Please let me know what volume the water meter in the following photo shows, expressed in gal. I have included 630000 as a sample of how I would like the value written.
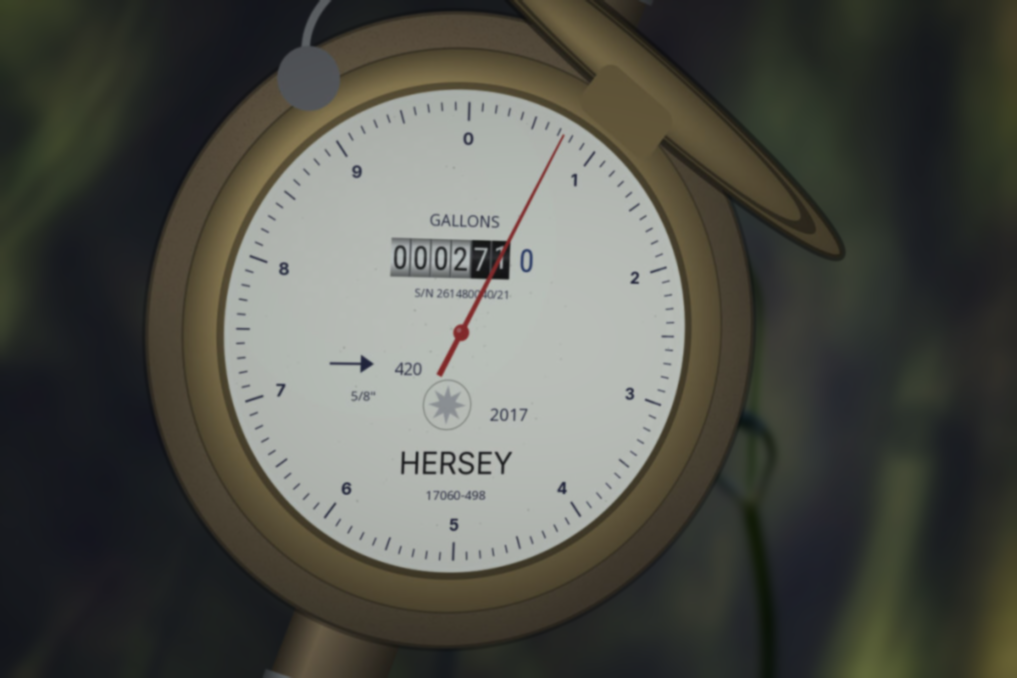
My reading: 2710.7
